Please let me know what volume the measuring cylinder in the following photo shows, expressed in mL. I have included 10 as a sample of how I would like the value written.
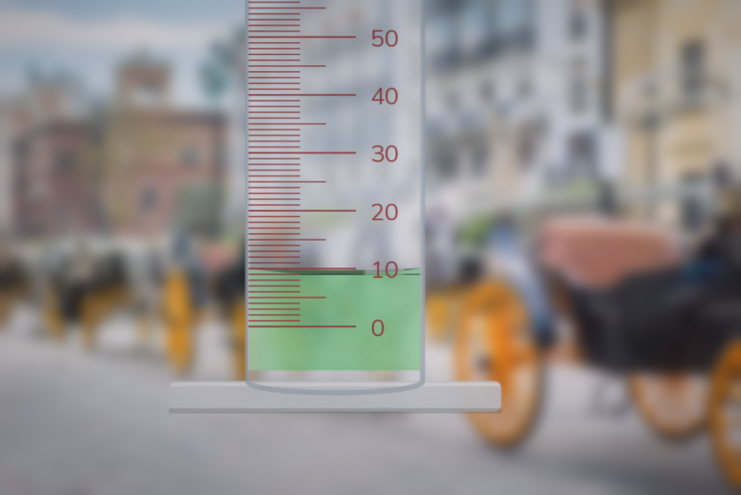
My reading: 9
